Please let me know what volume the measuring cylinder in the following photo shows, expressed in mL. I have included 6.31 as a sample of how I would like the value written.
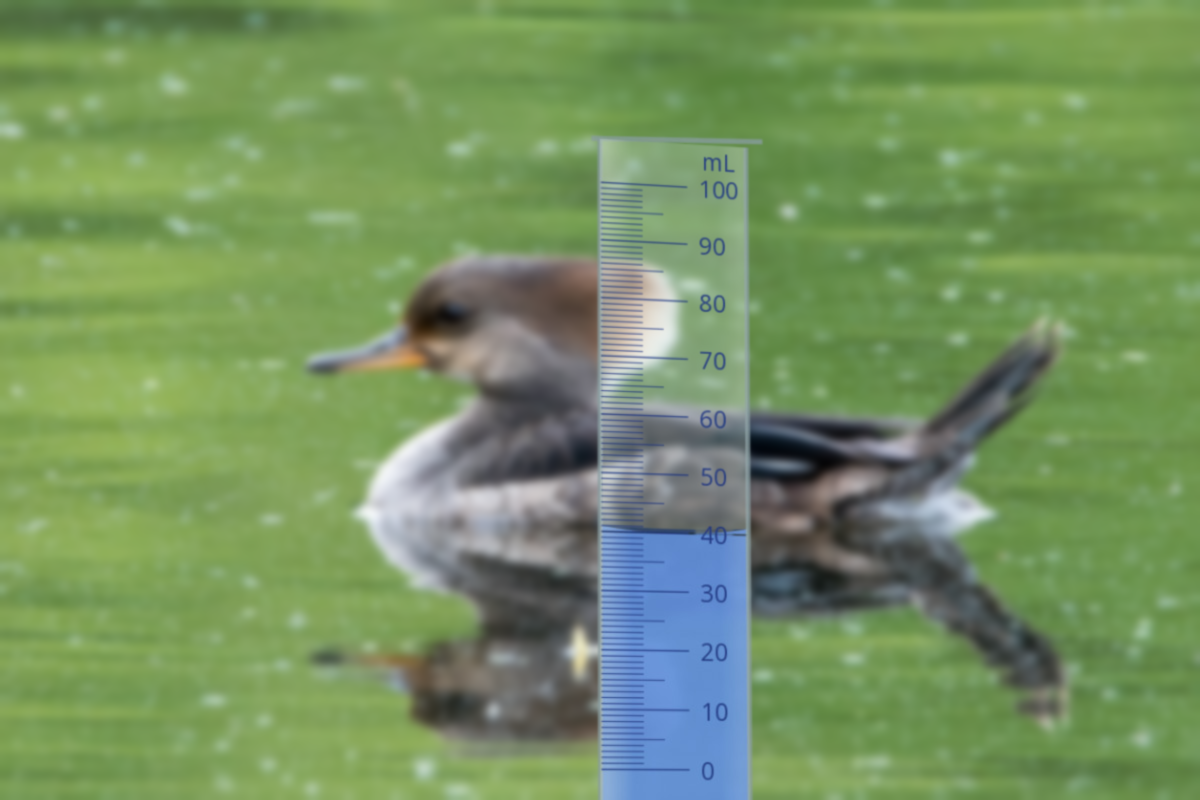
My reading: 40
